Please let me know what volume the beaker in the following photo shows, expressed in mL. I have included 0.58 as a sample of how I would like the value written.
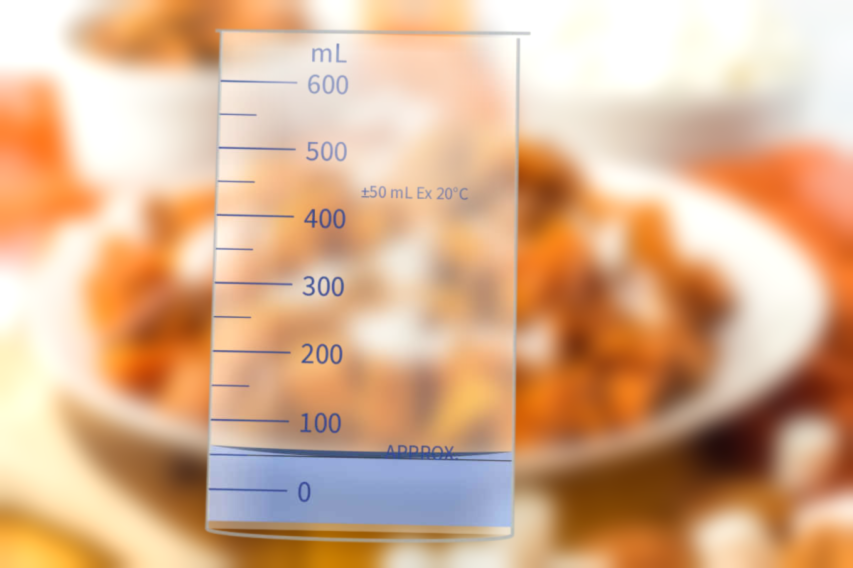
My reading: 50
